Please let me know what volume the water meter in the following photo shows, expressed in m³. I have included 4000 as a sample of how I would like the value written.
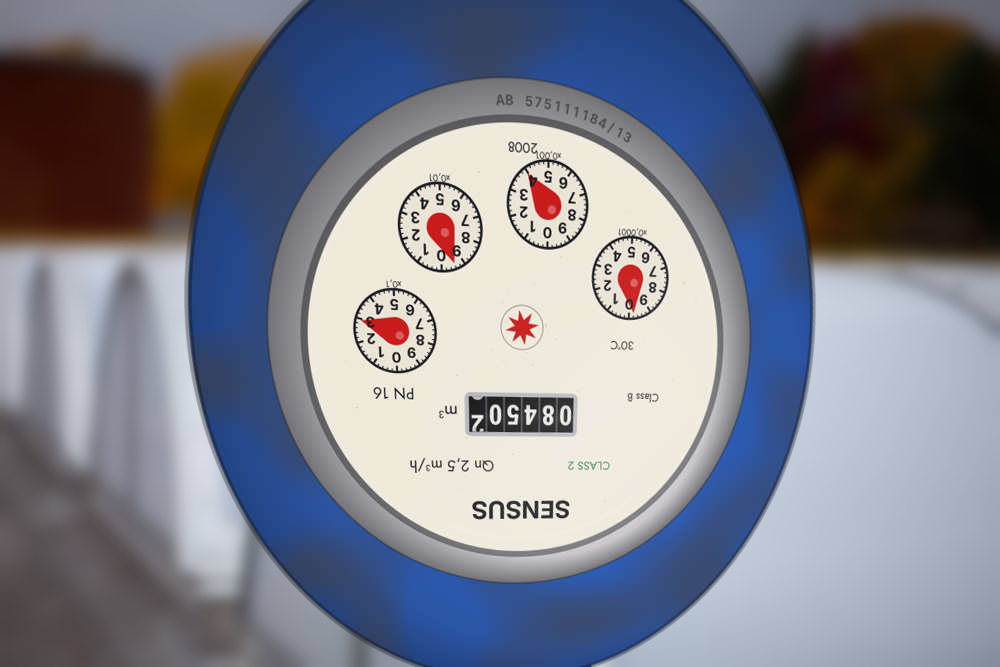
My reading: 84502.2939
